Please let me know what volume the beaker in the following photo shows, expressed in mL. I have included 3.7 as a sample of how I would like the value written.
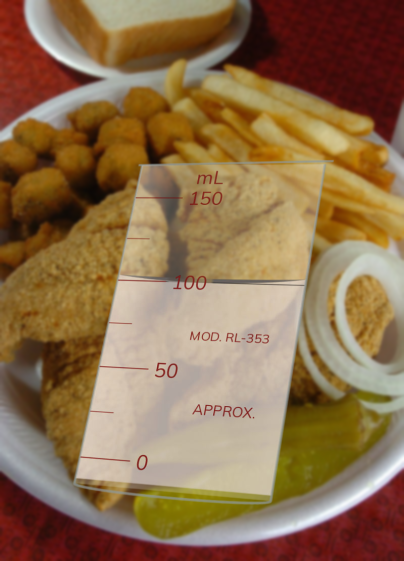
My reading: 100
